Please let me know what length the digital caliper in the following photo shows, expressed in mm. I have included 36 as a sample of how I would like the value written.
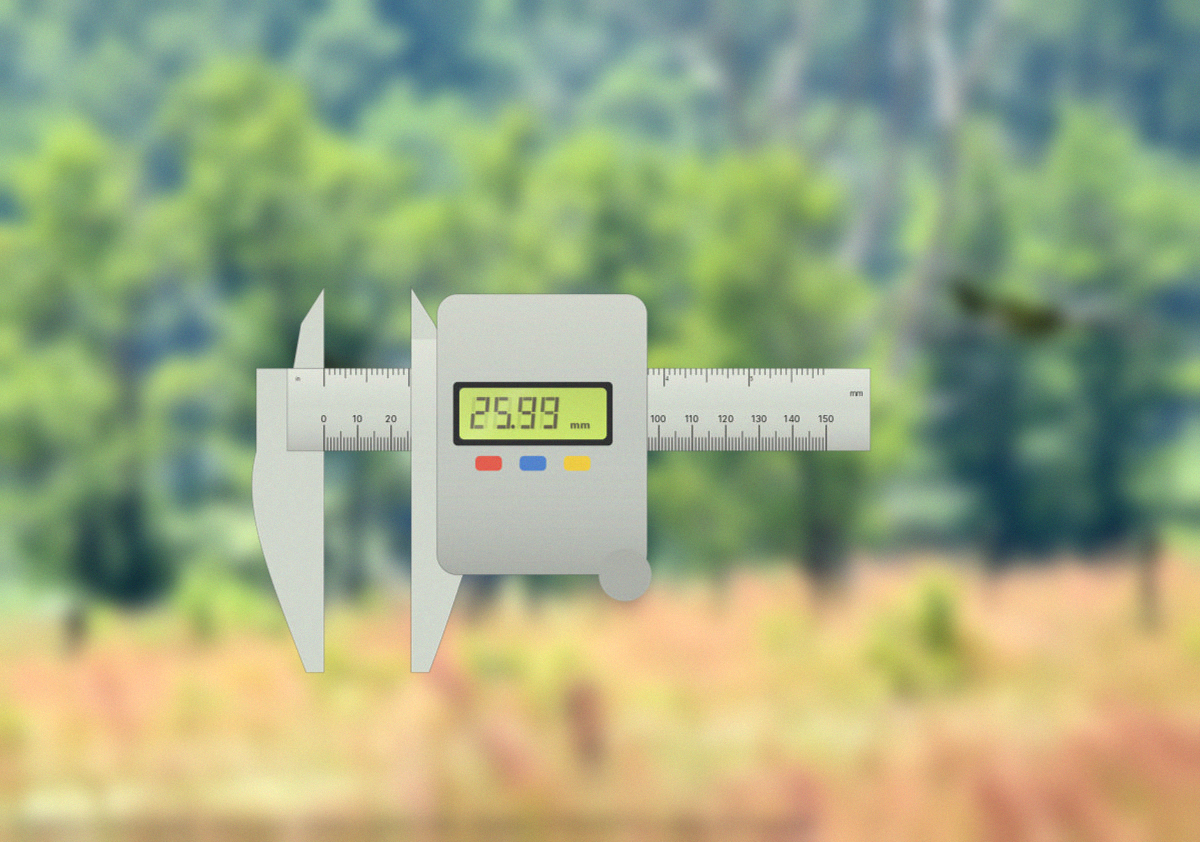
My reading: 25.99
